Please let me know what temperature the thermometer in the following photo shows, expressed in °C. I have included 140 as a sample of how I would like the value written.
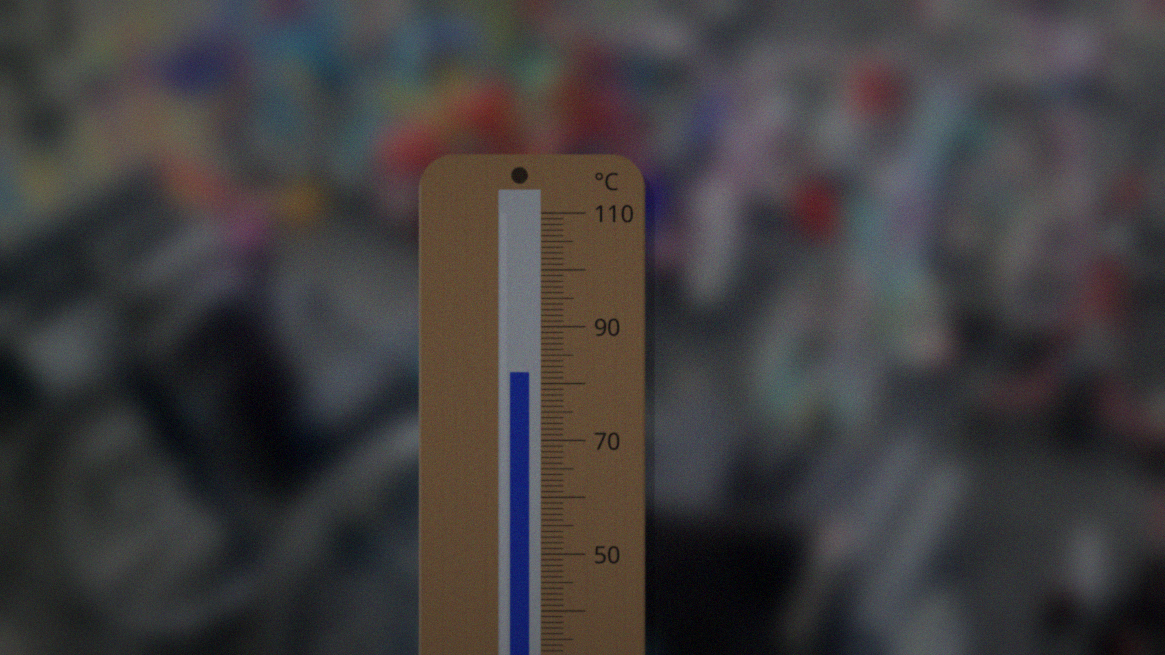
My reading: 82
